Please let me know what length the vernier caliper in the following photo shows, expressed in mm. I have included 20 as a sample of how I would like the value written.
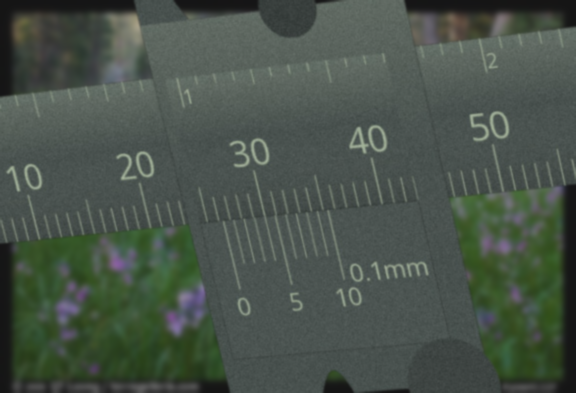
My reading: 26.4
